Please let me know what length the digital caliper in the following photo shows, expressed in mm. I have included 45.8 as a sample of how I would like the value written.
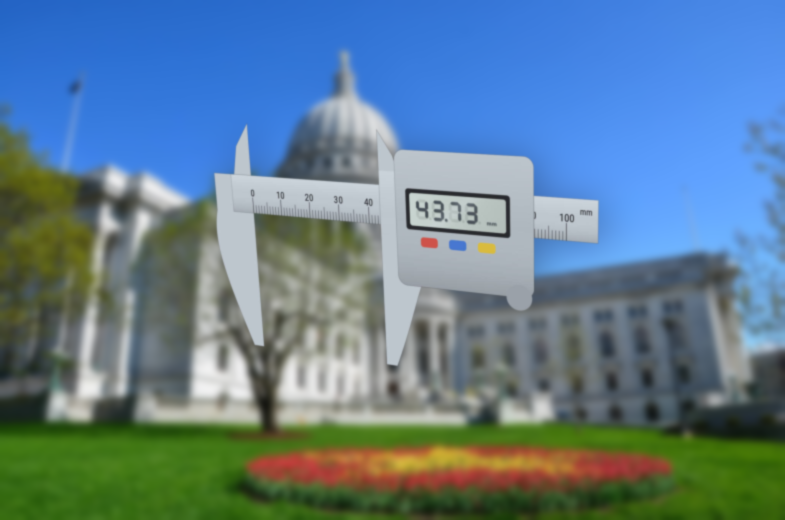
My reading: 43.73
